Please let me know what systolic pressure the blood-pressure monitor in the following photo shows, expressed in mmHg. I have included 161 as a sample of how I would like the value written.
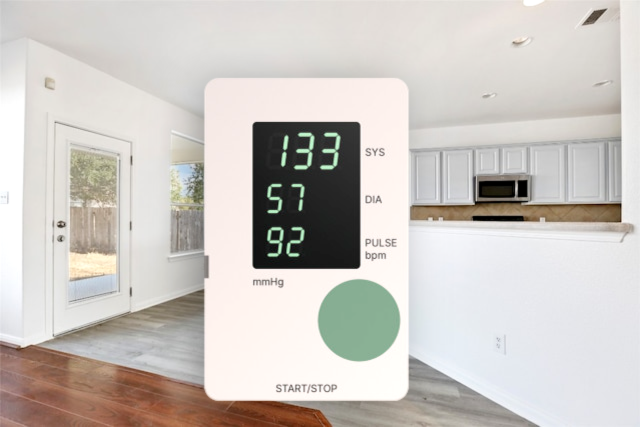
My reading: 133
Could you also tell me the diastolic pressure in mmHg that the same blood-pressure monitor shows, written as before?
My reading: 57
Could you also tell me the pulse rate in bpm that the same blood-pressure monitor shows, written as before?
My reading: 92
